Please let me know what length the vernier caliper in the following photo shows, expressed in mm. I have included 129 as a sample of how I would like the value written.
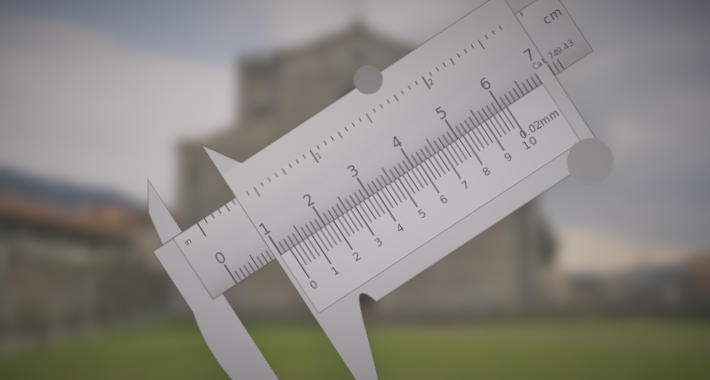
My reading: 12.0
